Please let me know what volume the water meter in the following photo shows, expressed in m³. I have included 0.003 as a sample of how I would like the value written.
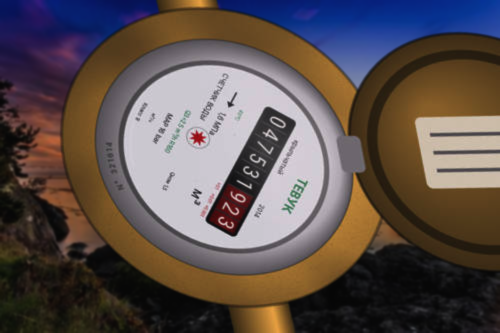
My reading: 47531.923
